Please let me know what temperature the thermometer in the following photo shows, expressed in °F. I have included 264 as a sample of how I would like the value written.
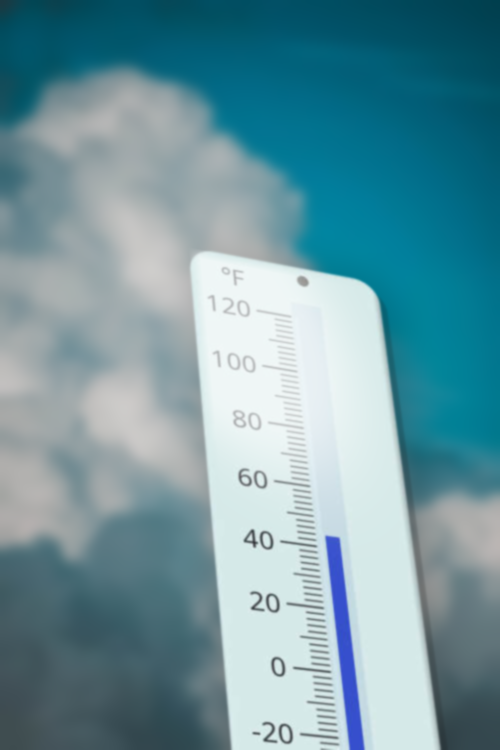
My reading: 44
